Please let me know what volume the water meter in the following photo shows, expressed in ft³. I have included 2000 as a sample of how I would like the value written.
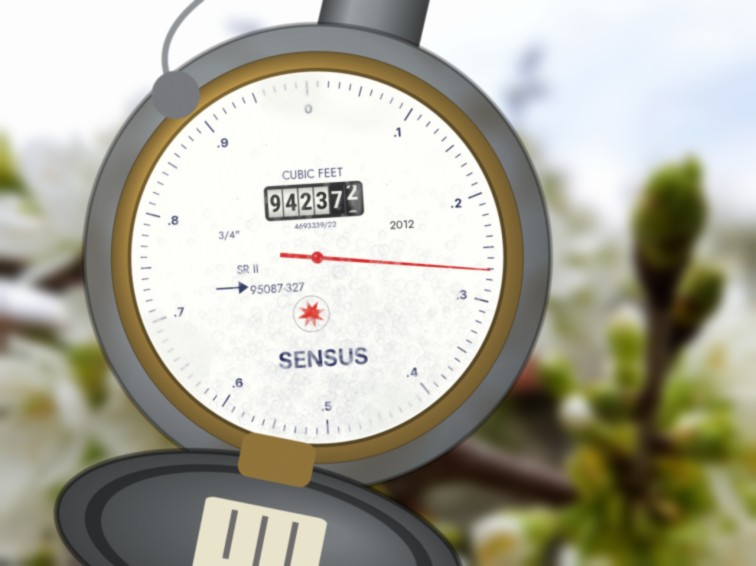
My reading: 942372.27
